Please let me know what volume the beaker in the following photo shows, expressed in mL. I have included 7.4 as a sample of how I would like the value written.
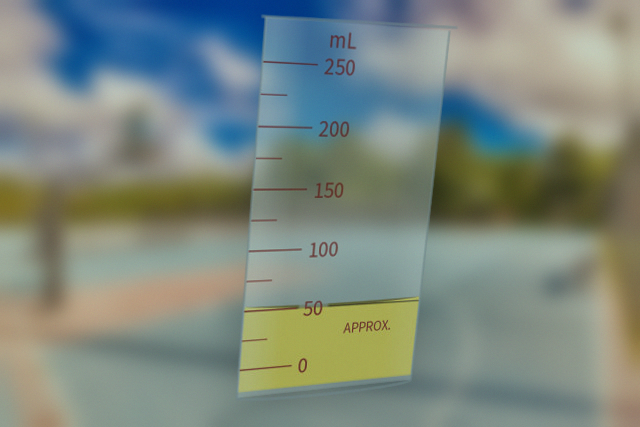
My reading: 50
